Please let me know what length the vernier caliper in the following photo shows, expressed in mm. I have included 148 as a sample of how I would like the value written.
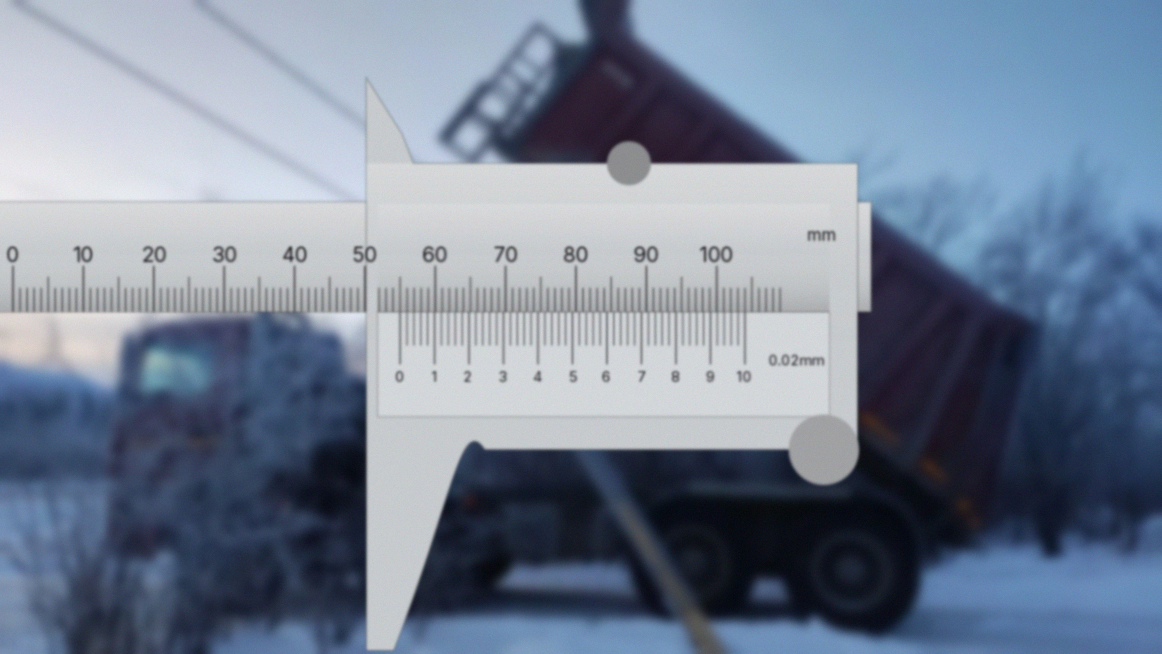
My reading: 55.0
